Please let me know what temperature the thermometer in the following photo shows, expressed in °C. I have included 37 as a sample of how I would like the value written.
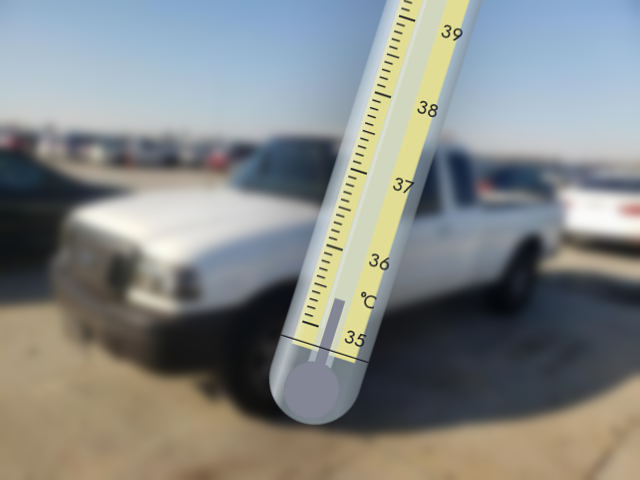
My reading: 35.4
